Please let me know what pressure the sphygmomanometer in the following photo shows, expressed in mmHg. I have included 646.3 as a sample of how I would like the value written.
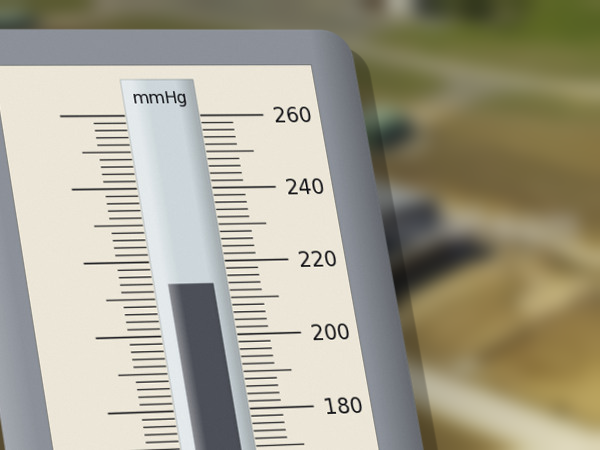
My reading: 214
